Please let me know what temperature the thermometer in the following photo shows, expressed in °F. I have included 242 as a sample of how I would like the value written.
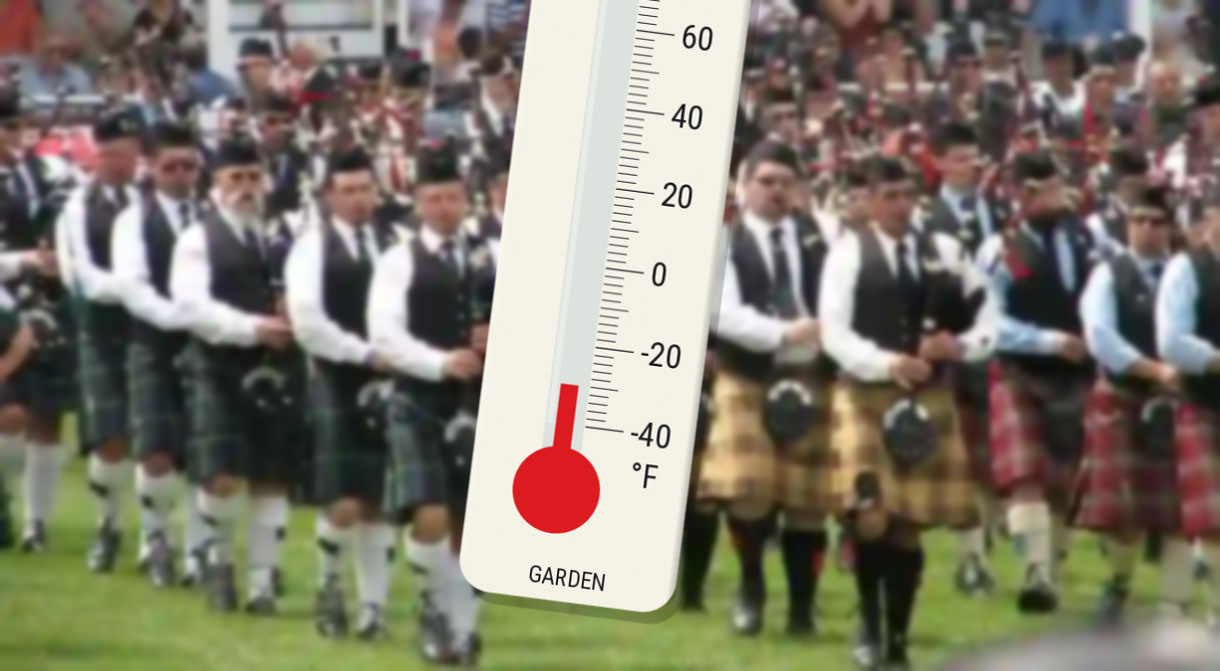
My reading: -30
